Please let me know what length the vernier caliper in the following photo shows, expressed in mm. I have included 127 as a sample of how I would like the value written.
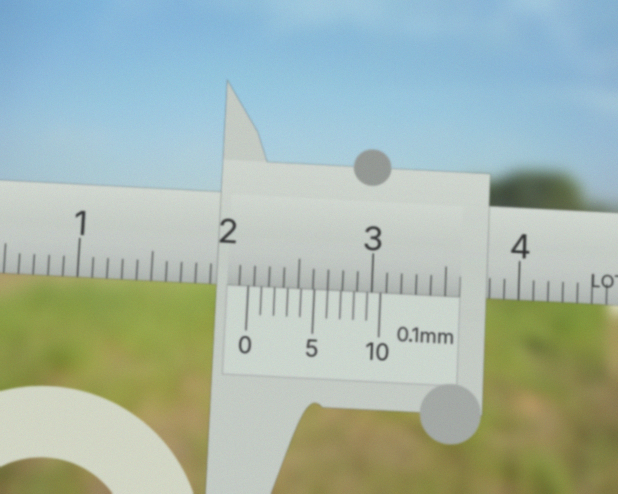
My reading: 21.6
